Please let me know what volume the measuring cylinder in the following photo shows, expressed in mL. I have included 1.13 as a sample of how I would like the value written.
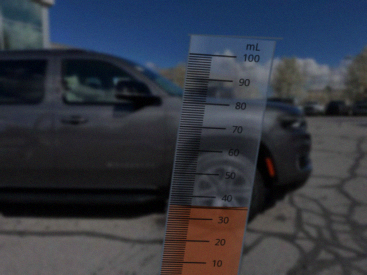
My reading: 35
